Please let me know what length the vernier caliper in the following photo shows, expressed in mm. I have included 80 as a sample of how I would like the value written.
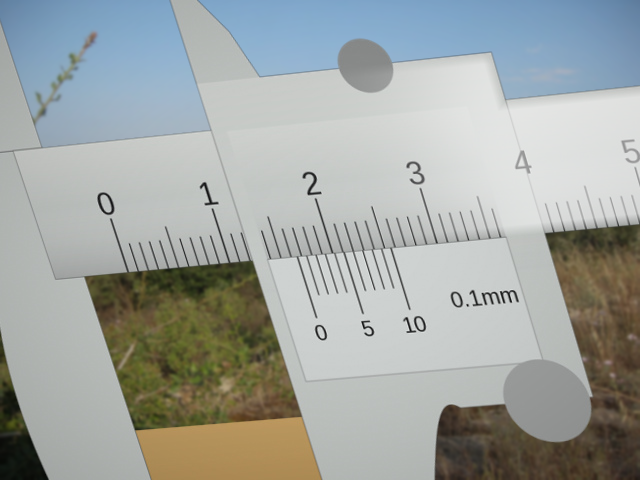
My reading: 16.6
